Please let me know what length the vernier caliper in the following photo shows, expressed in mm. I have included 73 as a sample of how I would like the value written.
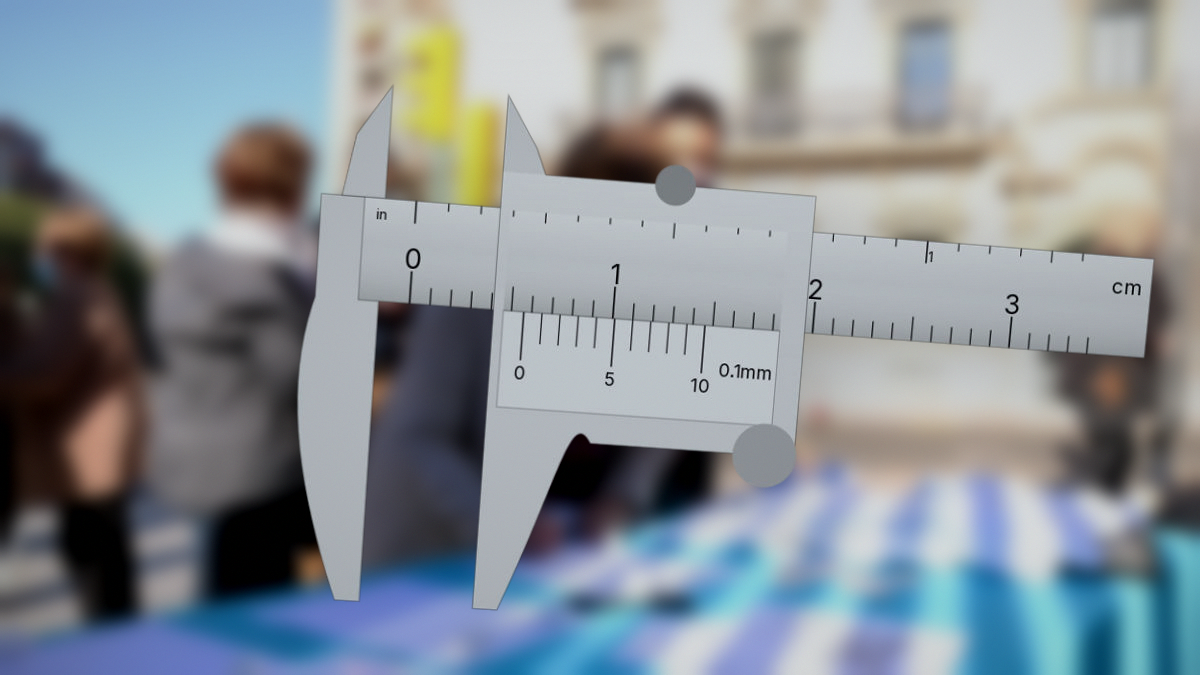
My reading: 5.6
